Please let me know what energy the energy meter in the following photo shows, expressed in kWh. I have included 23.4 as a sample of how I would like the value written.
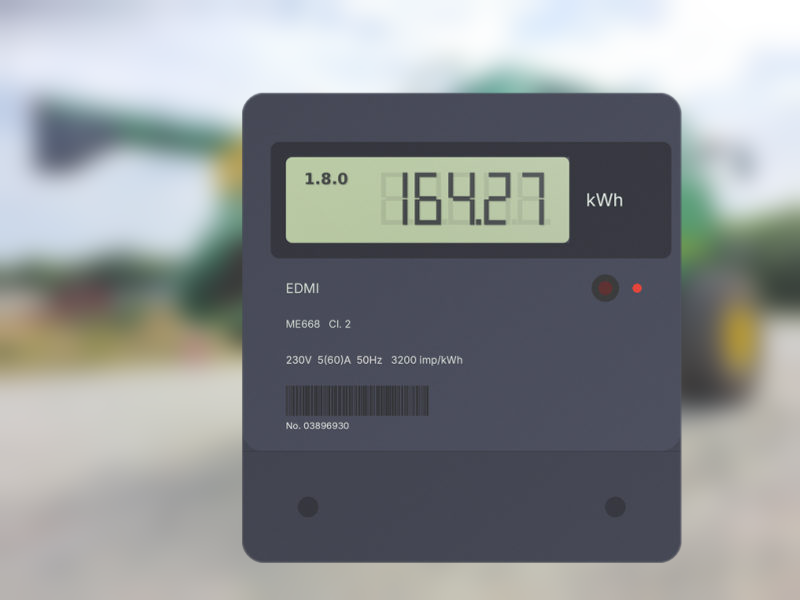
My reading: 164.27
